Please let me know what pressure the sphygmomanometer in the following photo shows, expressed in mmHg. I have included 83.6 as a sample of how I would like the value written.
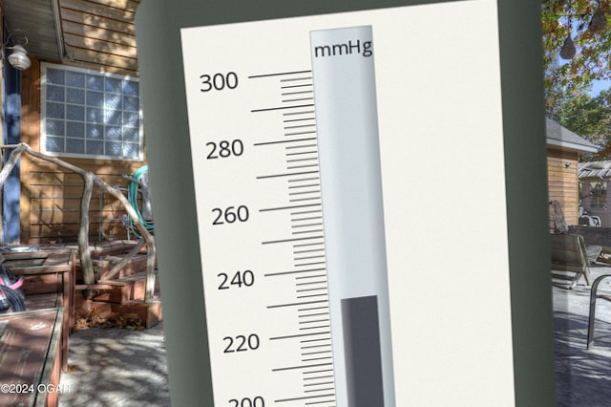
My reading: 230
